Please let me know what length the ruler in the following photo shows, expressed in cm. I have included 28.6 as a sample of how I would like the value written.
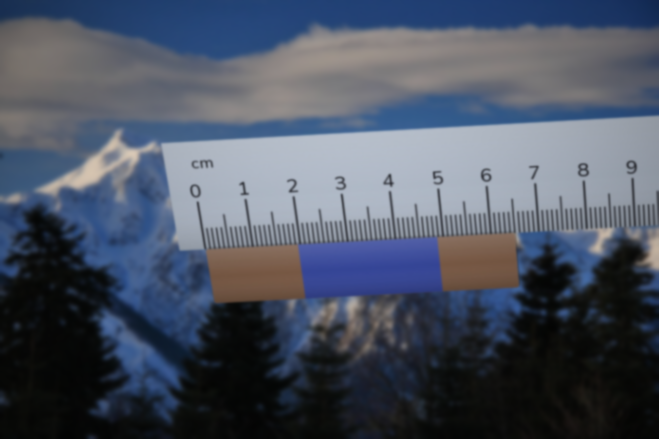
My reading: 6.5
